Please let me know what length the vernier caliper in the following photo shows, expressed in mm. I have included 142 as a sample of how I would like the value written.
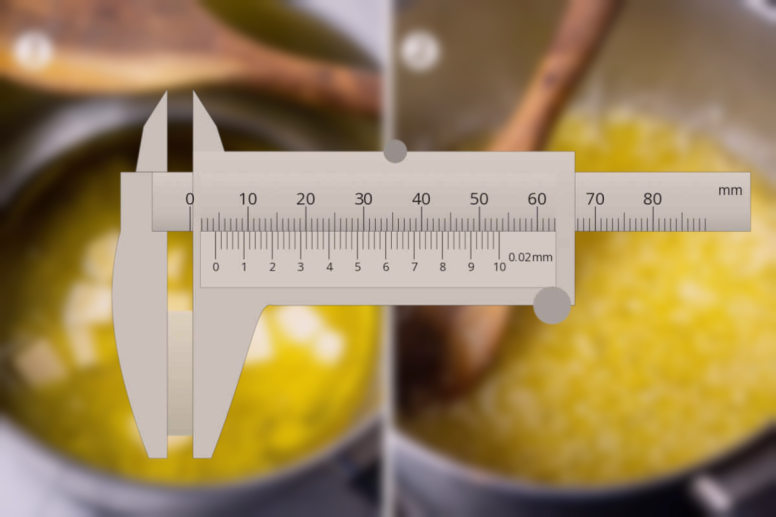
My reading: 4.4
